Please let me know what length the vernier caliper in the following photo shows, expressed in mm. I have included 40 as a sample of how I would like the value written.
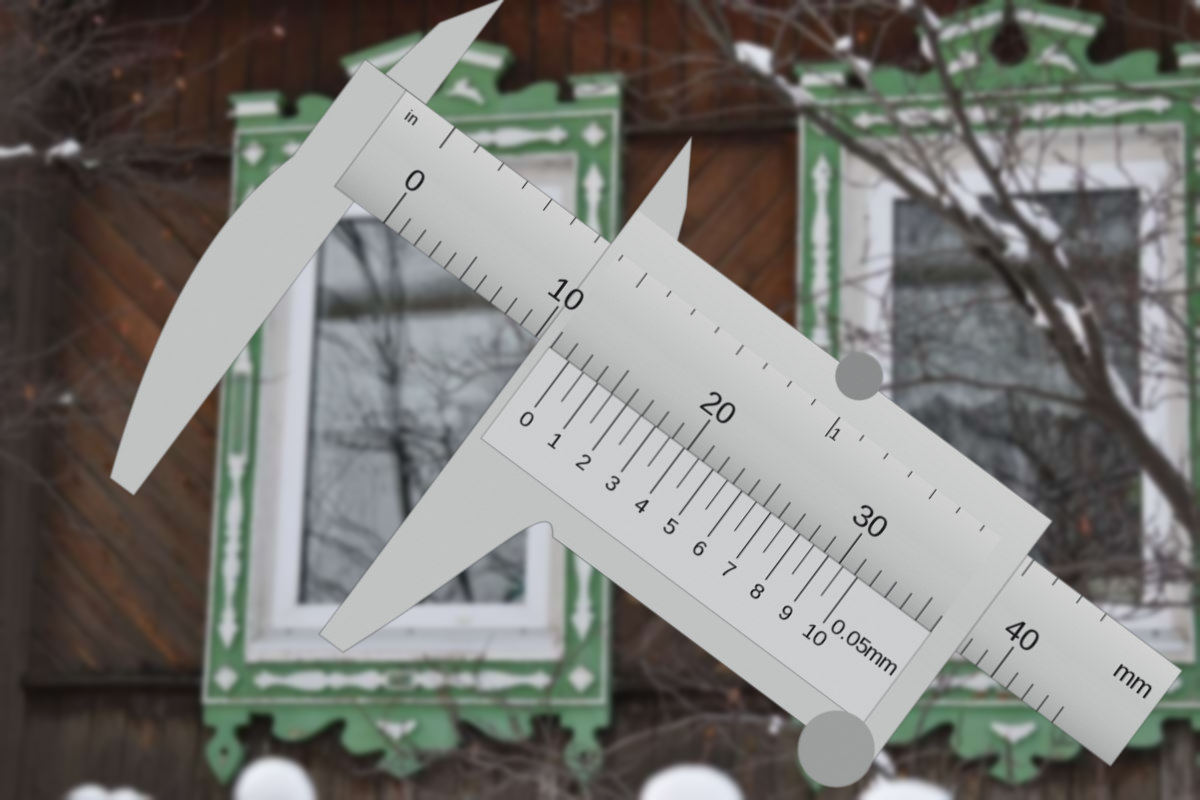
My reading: 12.2
